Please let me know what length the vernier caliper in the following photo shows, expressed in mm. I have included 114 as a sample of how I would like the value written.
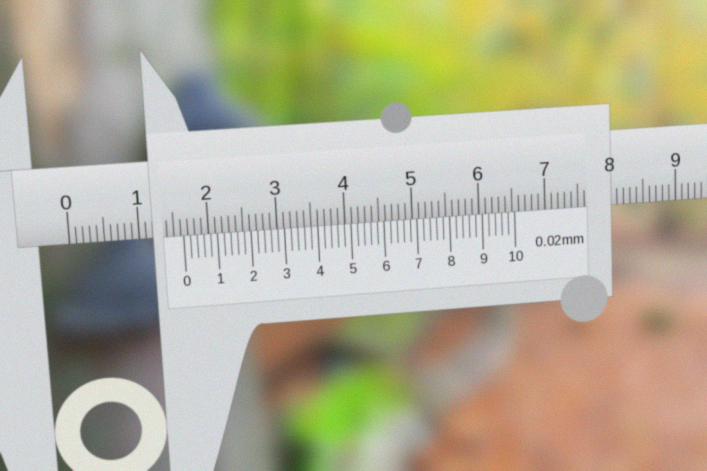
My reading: 16.4
